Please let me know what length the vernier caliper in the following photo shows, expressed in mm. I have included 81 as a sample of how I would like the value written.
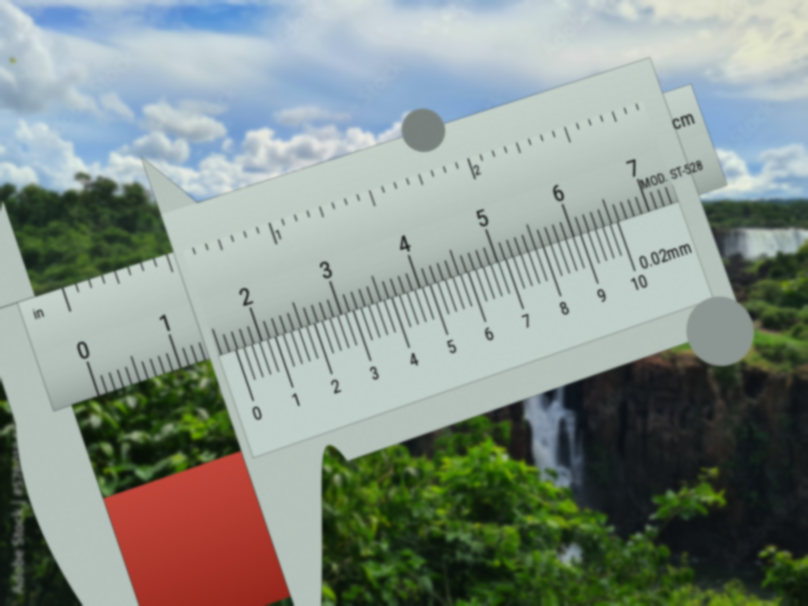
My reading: 16.8
